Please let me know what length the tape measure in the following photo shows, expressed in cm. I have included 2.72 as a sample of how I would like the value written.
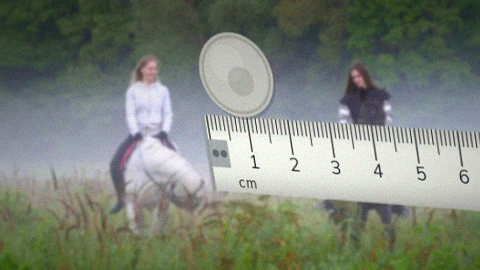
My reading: 1.8
